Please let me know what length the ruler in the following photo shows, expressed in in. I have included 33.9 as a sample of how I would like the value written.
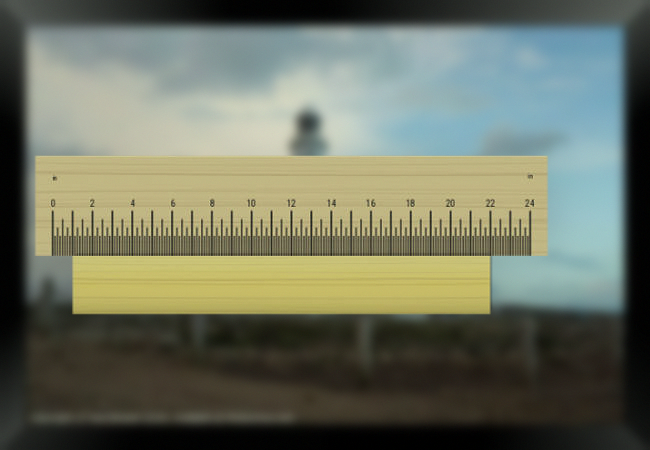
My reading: 21
